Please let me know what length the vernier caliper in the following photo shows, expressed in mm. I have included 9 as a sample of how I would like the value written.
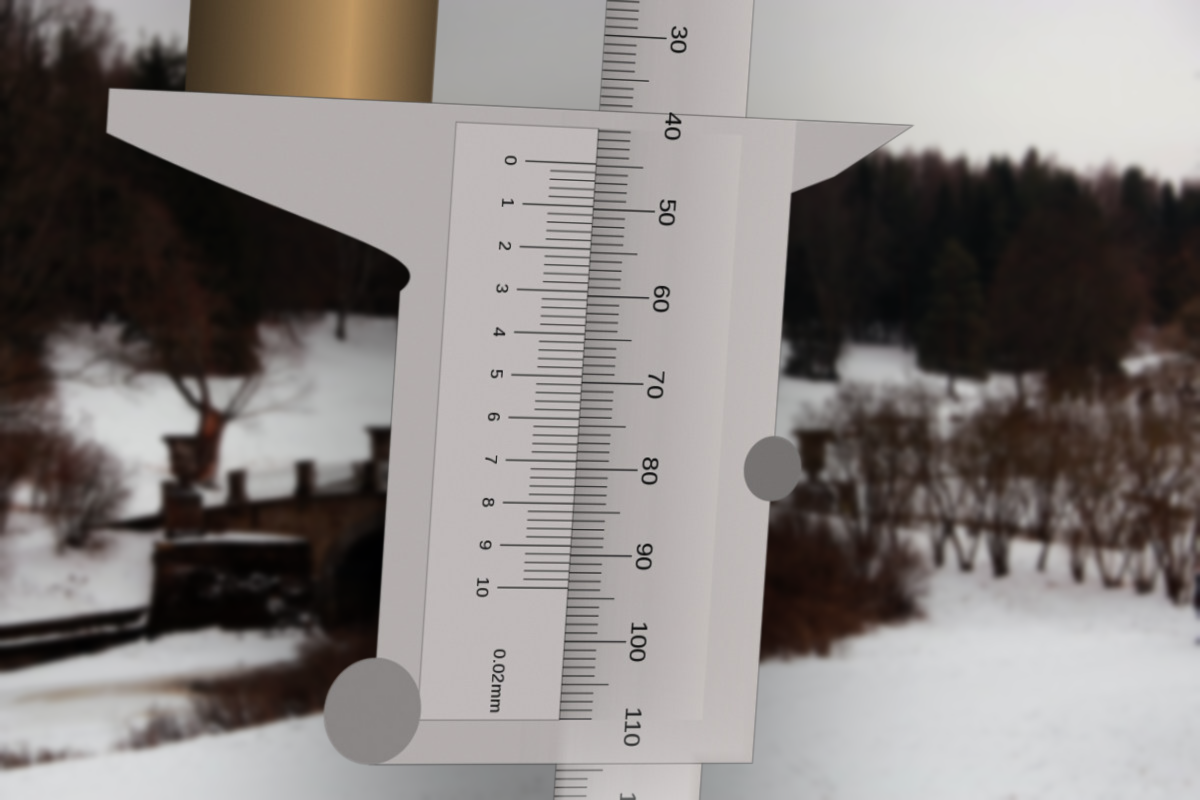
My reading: 44.8
